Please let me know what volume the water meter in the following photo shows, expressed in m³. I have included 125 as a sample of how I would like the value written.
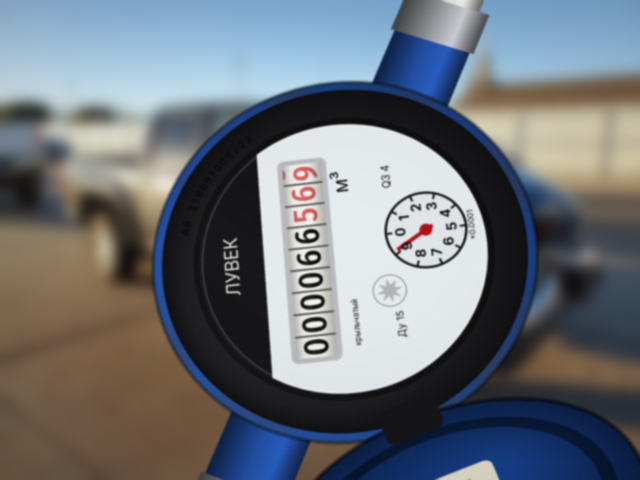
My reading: 66.5689
